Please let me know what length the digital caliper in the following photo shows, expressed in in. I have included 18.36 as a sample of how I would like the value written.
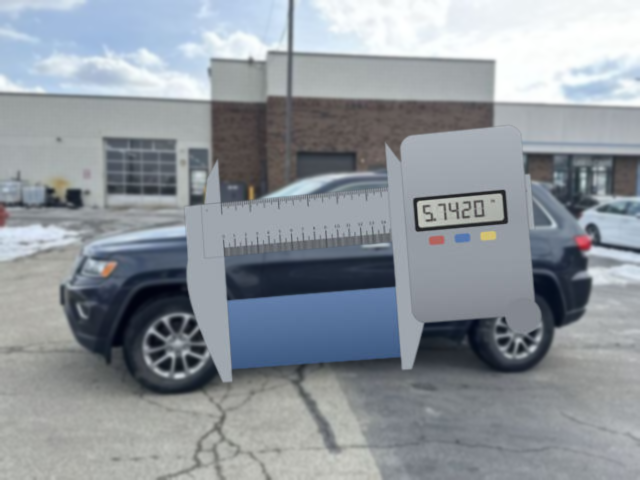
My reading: 5.7420
